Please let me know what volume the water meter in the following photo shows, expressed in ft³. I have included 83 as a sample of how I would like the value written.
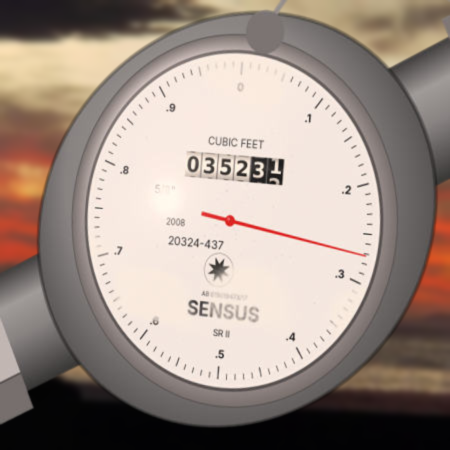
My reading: 35231.27
